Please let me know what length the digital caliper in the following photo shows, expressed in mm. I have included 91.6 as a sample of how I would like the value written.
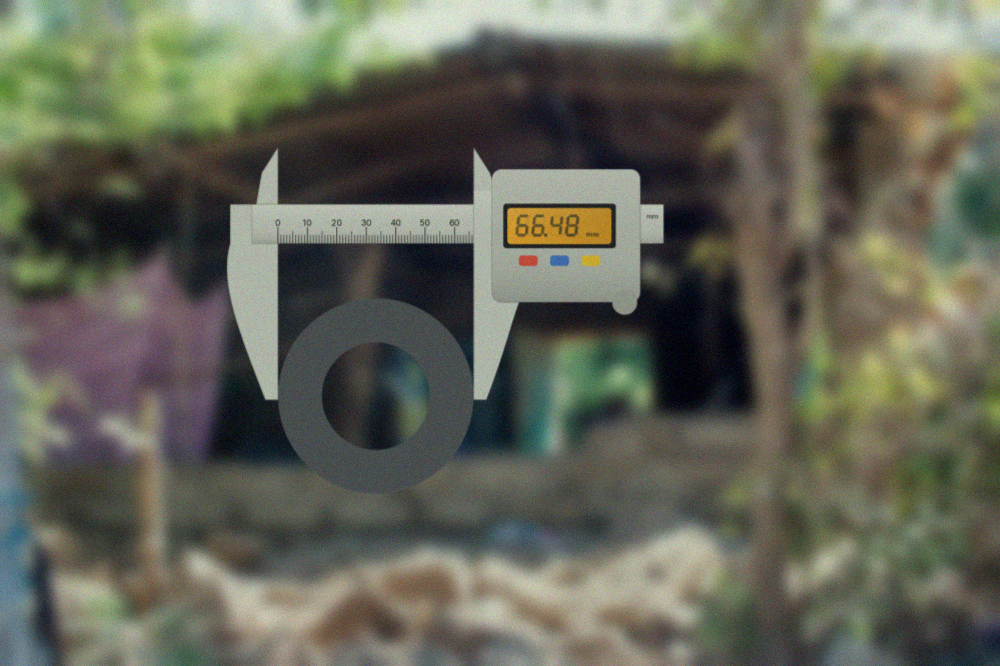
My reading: 66.48
